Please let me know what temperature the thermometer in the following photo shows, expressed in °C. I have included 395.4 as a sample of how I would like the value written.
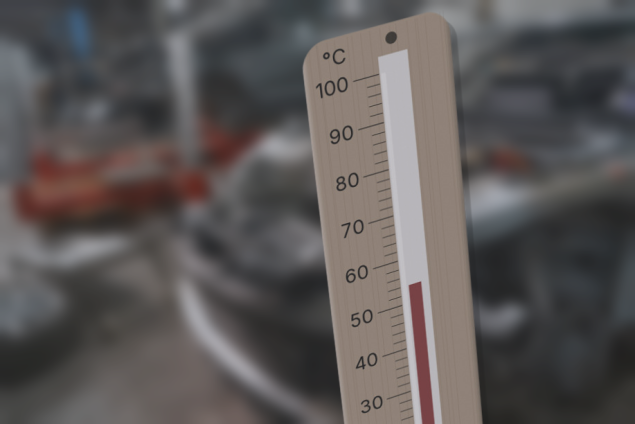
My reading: 54
